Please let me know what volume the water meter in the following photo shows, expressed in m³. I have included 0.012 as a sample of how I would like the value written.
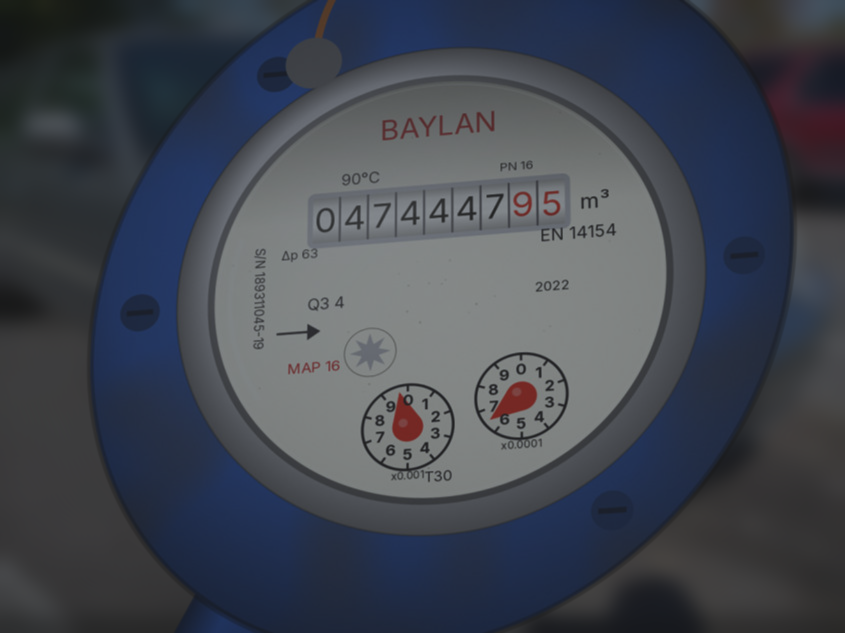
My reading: 474447.9496
